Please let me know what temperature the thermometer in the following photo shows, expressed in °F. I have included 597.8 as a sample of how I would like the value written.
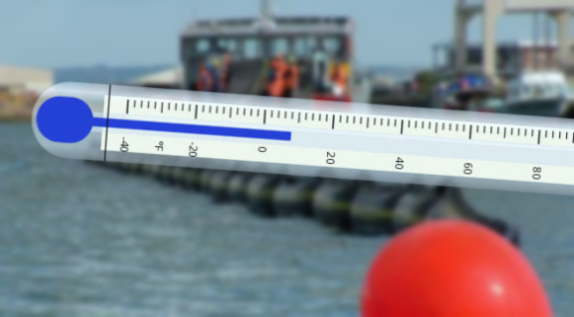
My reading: 8
